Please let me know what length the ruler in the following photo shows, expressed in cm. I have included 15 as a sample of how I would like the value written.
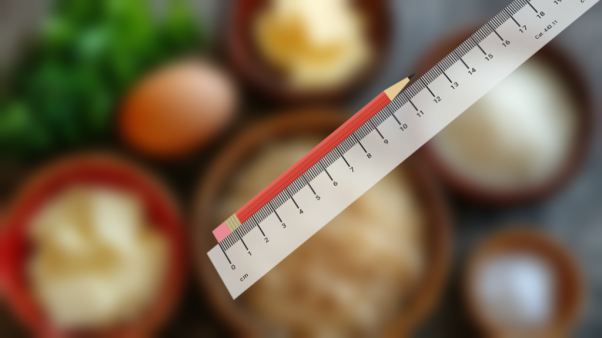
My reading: 12
